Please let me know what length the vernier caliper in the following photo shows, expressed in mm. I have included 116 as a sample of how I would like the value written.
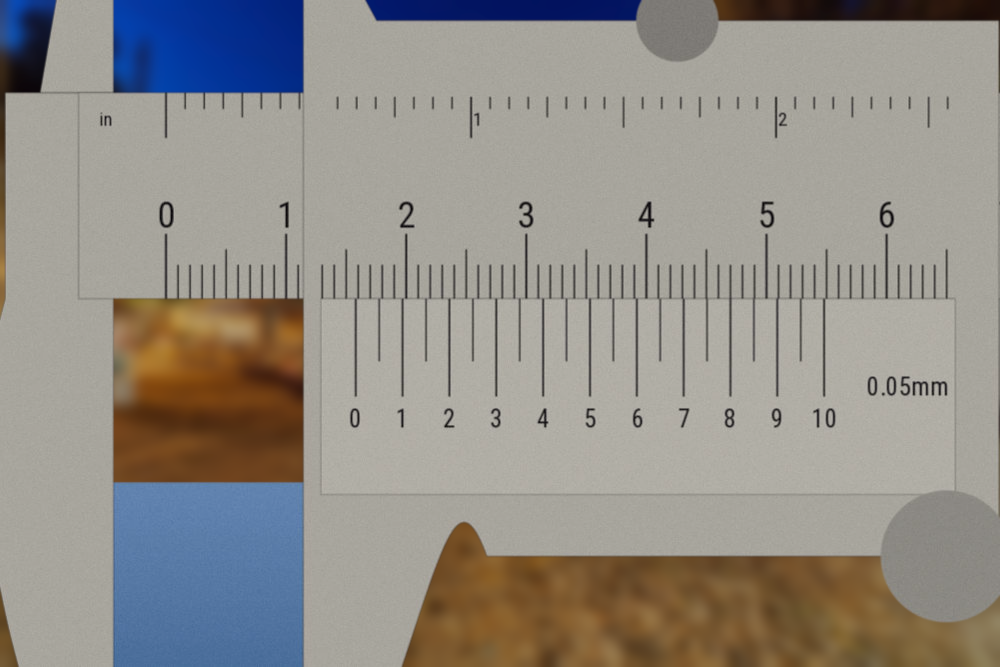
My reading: 15.8
